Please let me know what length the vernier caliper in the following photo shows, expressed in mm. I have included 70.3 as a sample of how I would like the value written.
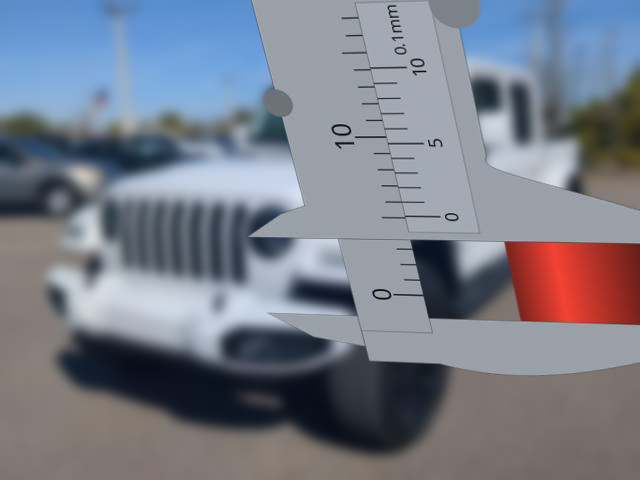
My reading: 5.1
